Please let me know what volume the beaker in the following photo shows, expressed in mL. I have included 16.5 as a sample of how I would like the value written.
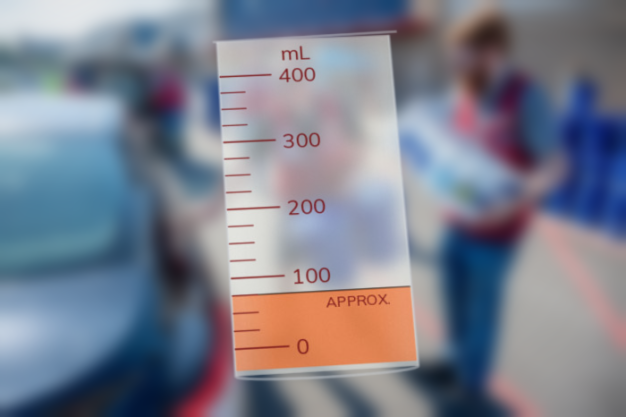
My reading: 75
